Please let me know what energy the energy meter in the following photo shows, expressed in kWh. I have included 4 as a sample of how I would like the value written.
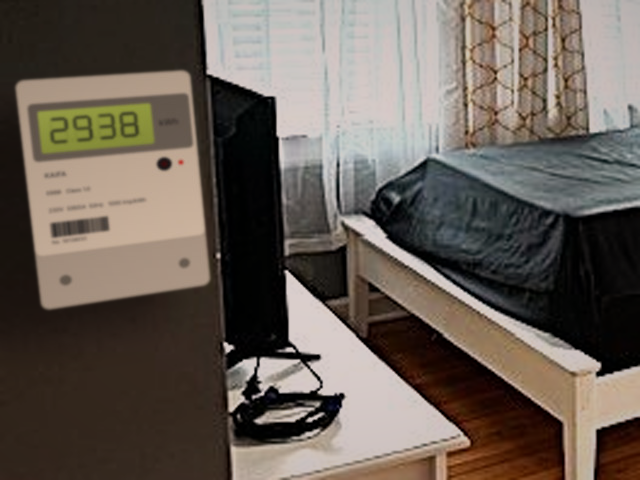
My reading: 2938
